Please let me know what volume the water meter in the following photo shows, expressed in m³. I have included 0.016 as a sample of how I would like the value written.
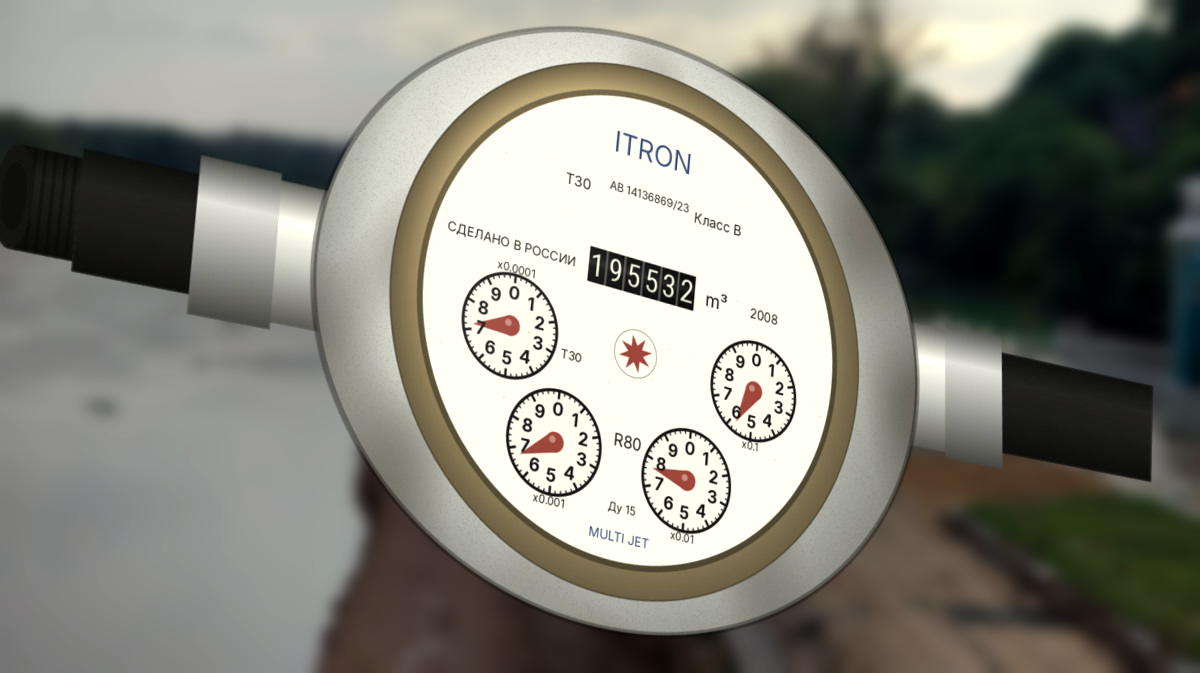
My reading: 195532.5767
